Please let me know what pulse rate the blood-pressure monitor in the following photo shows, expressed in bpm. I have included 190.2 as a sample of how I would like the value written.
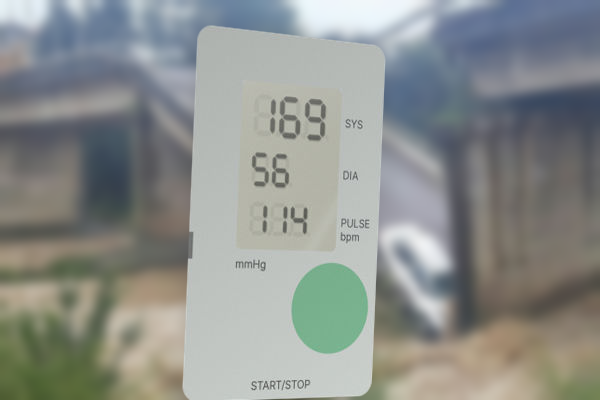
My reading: 114
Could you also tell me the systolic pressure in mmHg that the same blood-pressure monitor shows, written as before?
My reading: 169
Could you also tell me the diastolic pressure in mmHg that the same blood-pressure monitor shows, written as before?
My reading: 56
